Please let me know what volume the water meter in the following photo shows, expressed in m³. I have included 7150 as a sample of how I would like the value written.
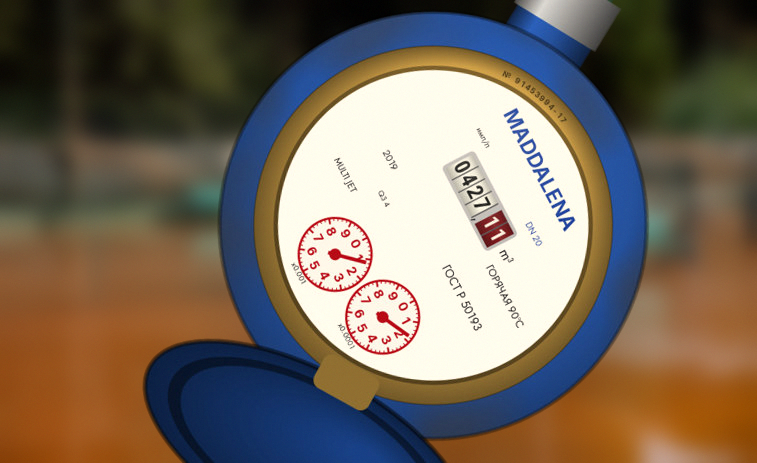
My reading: 427.1111
